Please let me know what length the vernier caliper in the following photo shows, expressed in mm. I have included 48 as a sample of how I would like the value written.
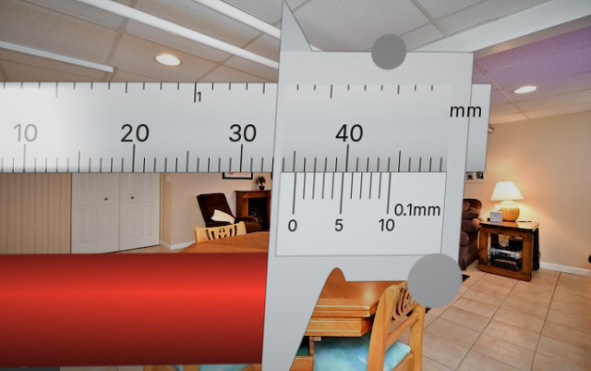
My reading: 35.2
